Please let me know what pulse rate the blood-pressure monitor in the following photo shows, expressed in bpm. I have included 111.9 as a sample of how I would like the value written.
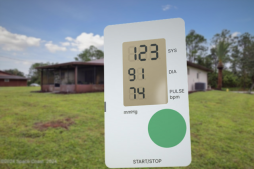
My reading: 74
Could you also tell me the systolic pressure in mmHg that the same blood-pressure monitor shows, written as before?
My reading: 123
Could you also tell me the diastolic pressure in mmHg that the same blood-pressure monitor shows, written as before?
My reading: 91
